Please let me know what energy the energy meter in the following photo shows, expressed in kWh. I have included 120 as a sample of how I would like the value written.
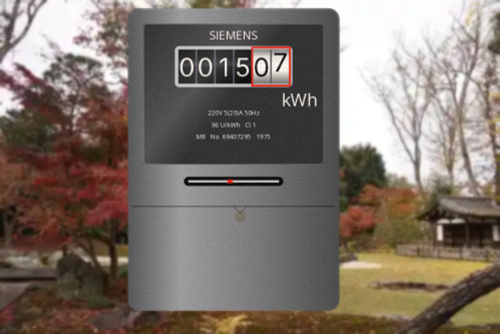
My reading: 15.07
